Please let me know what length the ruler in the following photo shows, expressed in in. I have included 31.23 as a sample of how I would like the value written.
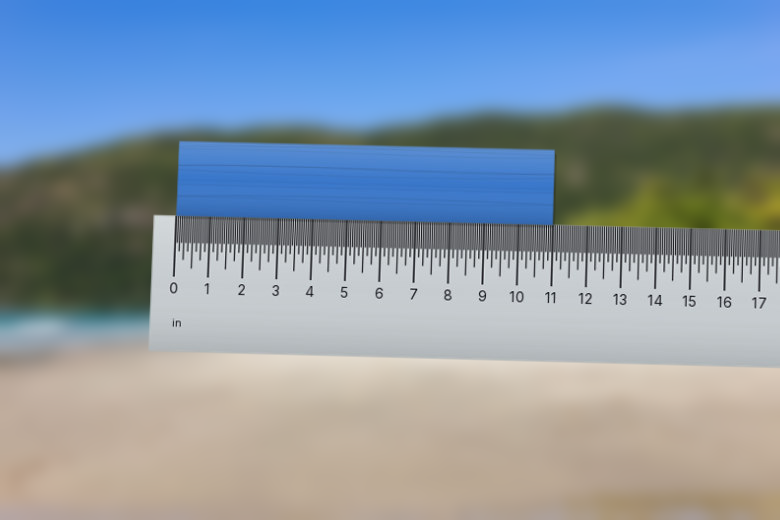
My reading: 11
